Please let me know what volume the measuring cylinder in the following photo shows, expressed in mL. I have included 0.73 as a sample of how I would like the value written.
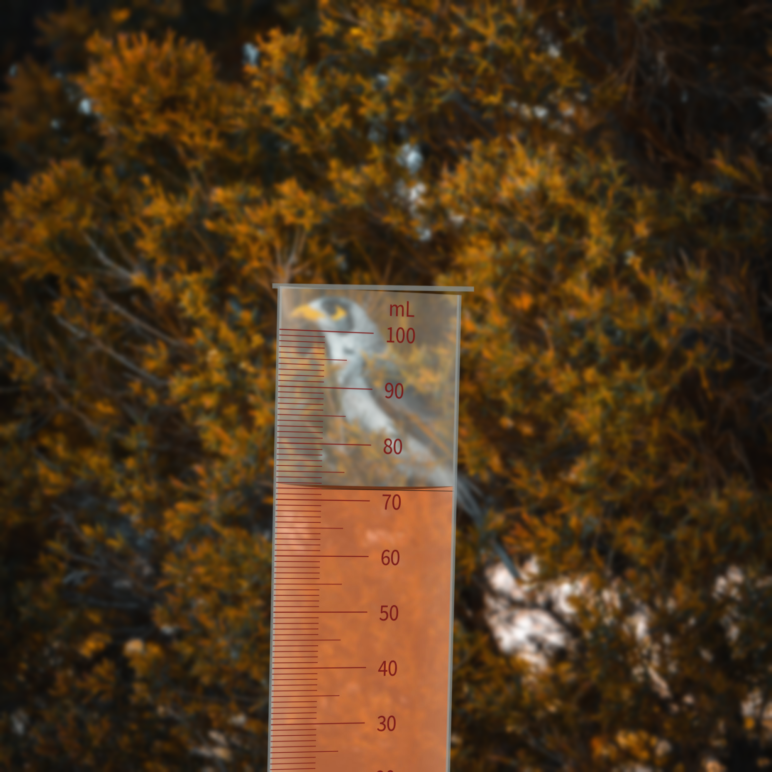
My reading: 72
